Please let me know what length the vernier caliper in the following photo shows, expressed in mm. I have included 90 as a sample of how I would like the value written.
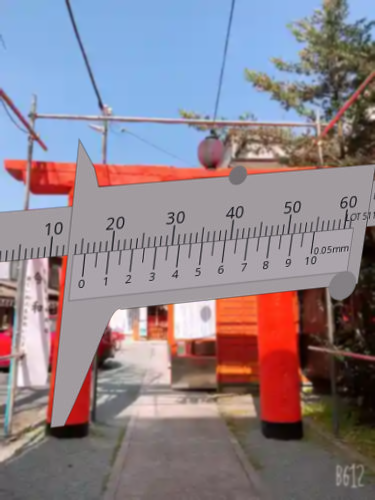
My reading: 15.6
